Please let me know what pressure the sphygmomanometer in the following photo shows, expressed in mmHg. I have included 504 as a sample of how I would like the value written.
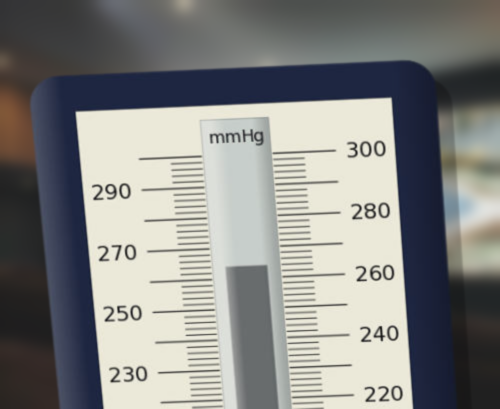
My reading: 264
